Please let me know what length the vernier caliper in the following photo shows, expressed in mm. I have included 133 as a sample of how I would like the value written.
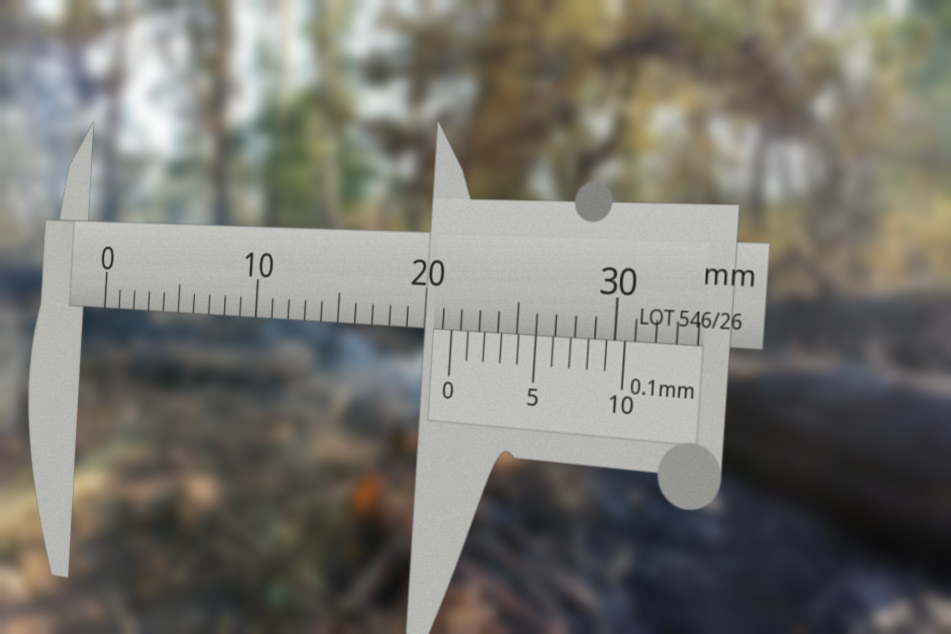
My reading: 21.5
